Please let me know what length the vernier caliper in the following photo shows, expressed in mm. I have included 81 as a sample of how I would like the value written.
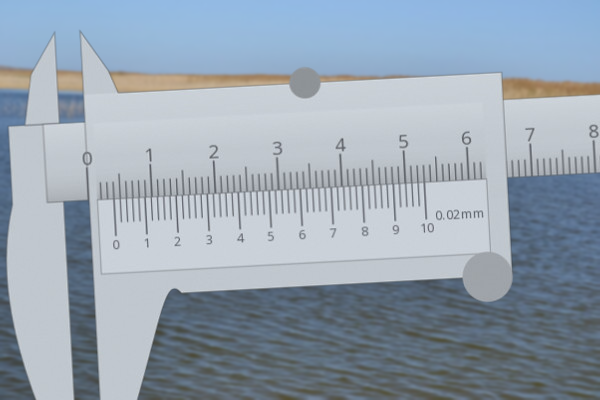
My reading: 4.0
